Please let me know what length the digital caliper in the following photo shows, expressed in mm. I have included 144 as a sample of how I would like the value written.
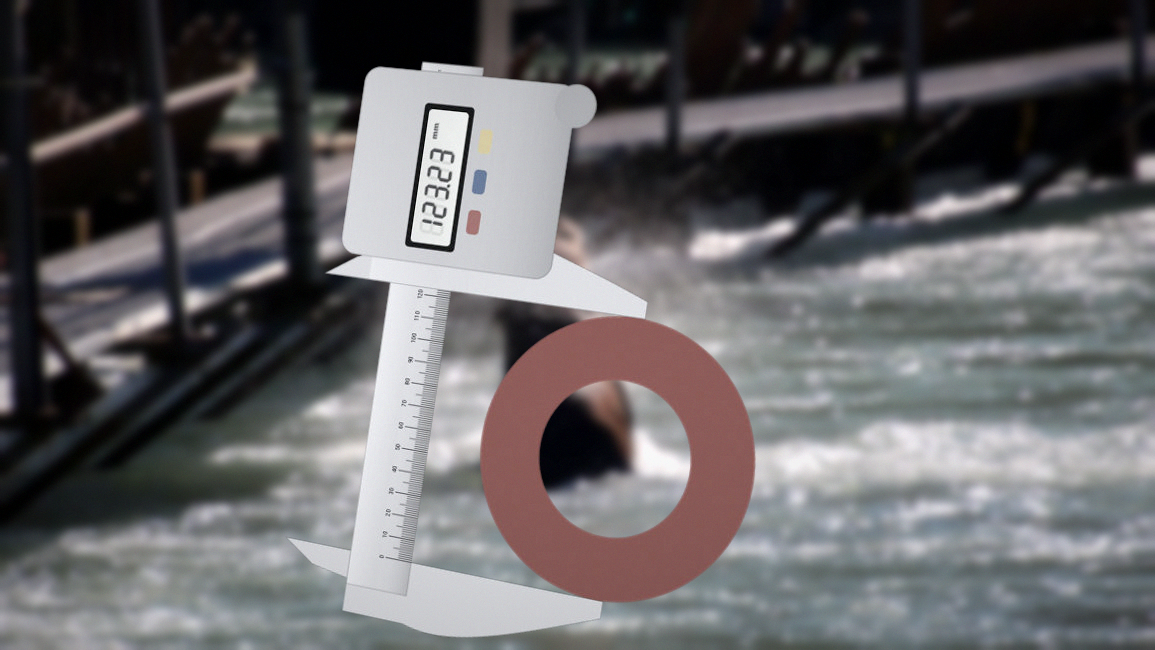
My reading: 123.23
